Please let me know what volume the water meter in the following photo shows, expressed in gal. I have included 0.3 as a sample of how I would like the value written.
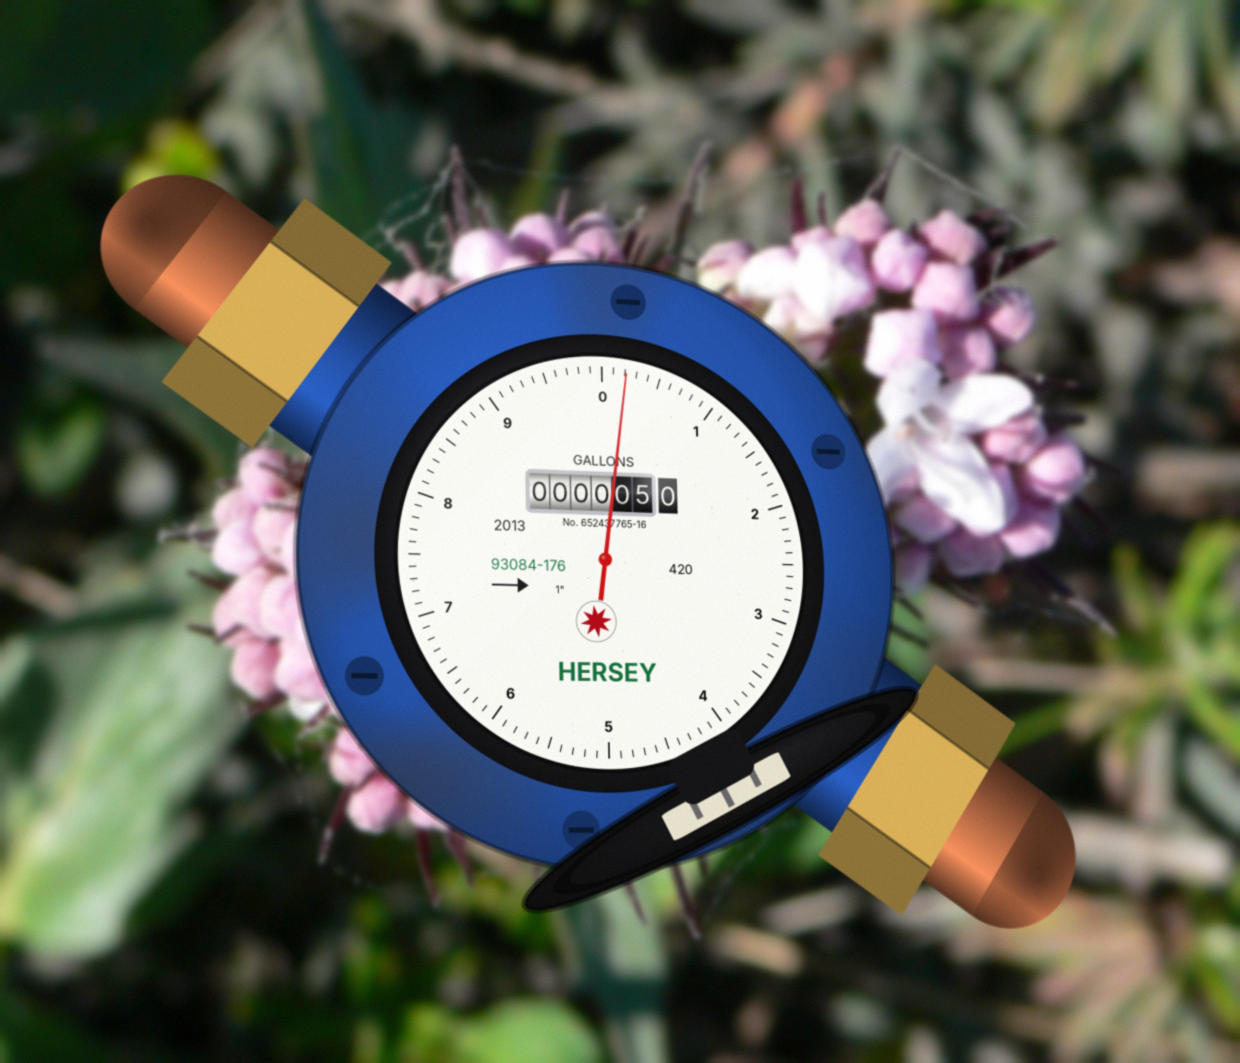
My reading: 50.2
